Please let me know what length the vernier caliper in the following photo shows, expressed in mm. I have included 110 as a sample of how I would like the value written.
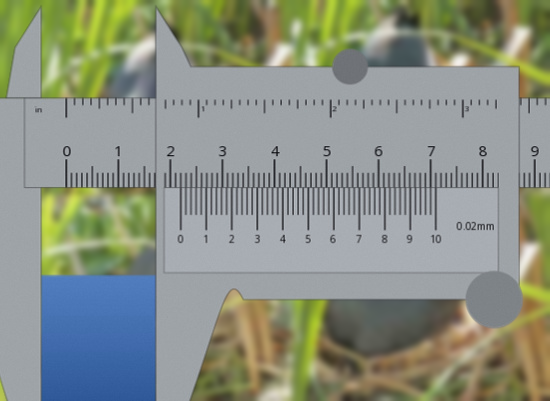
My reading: 22.0
